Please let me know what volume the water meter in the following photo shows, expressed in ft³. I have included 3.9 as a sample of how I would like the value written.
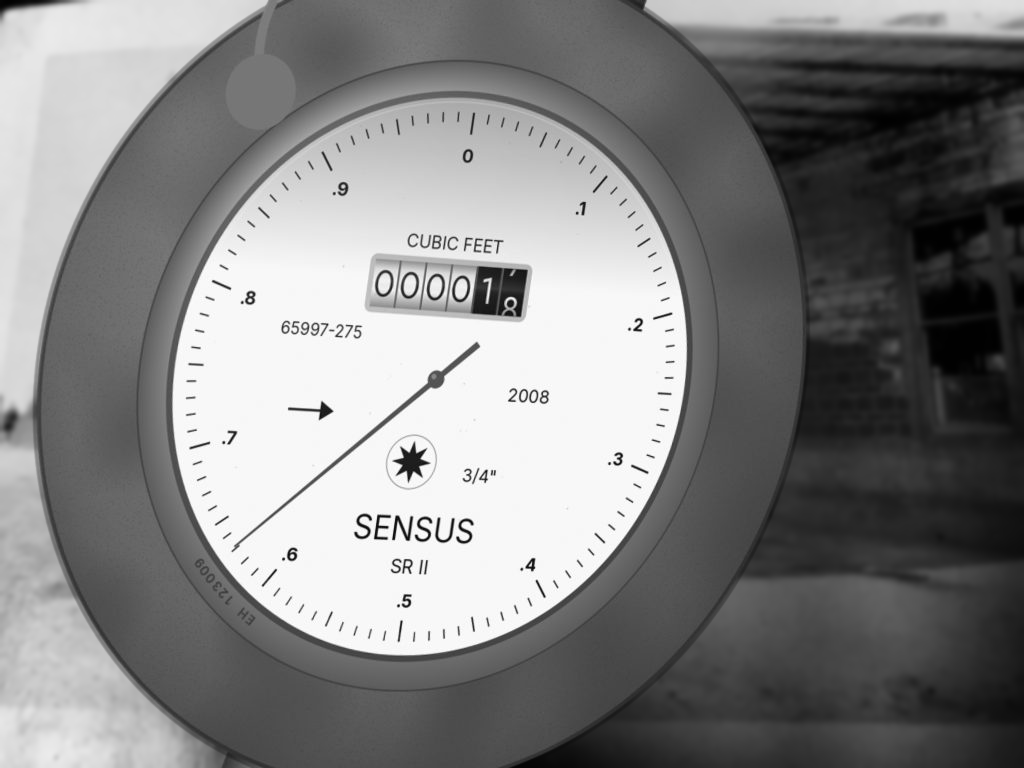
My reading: 17.63
